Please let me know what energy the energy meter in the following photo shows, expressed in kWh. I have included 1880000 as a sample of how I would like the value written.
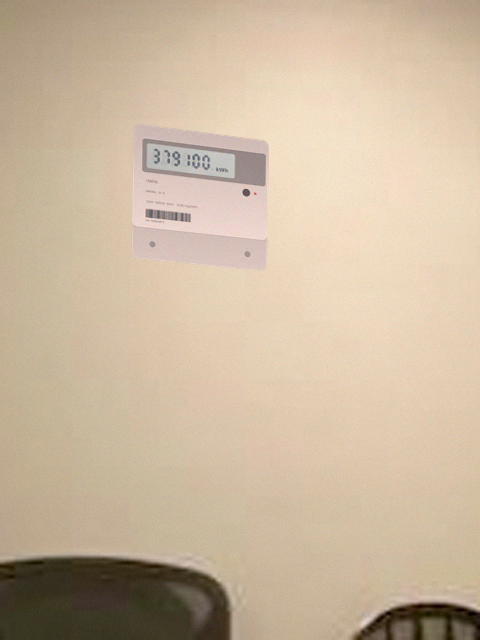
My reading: 379100
